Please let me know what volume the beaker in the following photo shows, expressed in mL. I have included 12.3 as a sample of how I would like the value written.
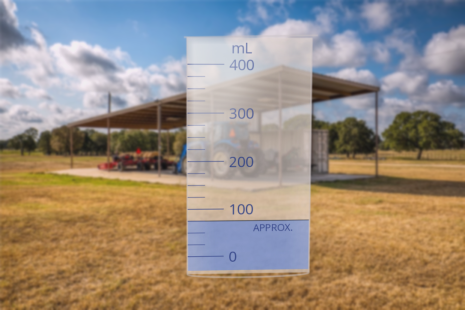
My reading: 75
